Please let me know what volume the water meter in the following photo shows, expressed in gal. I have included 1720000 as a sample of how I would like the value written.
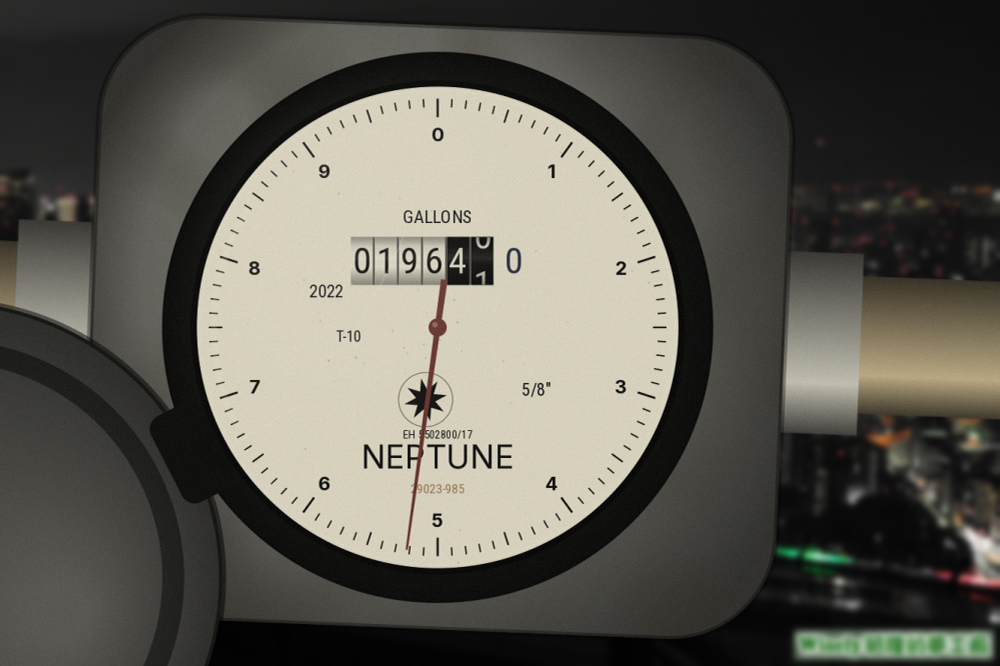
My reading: 196405.2
